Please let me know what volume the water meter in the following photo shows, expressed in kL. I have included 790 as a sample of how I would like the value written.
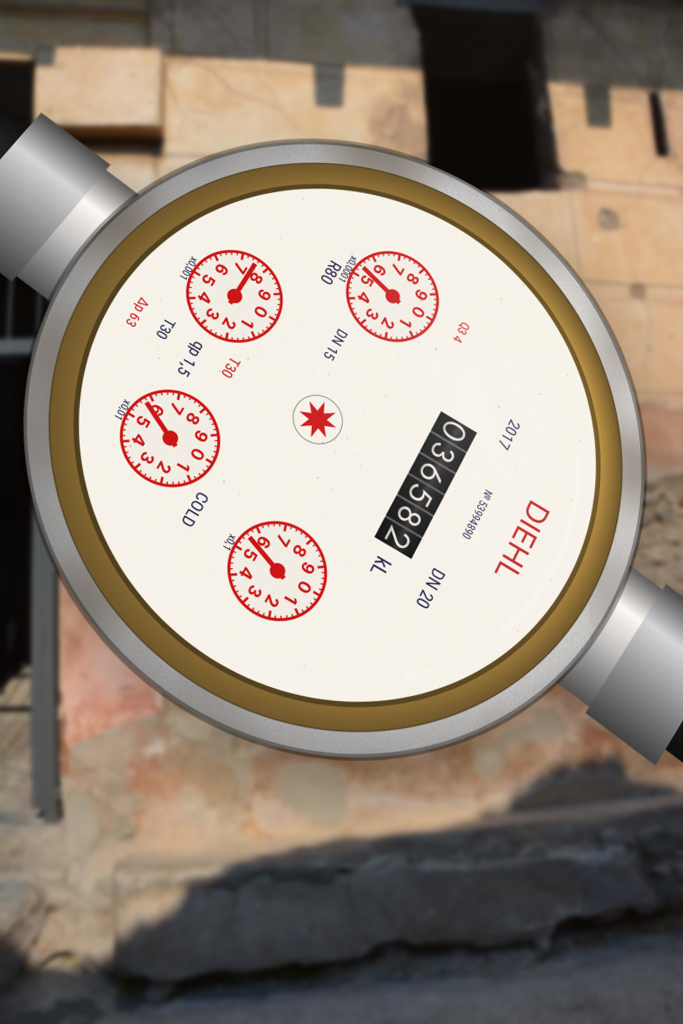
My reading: 36582.5575
